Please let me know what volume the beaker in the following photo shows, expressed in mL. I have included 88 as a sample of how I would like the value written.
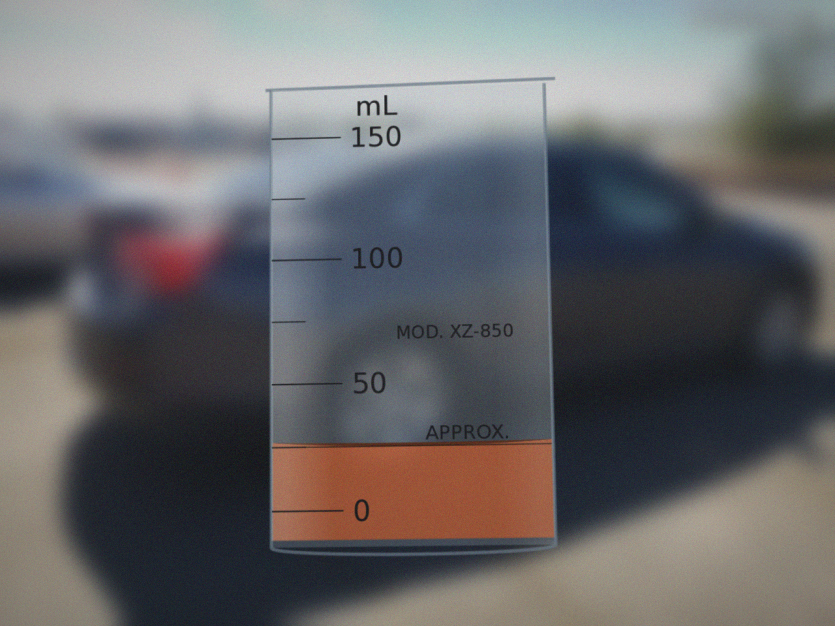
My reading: 25
